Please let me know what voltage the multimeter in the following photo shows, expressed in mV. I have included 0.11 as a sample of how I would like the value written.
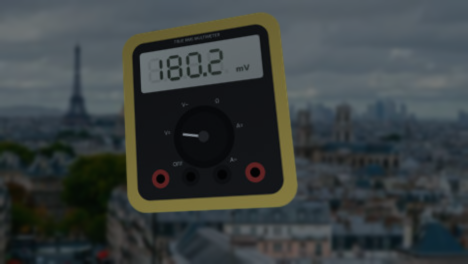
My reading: 180.2
